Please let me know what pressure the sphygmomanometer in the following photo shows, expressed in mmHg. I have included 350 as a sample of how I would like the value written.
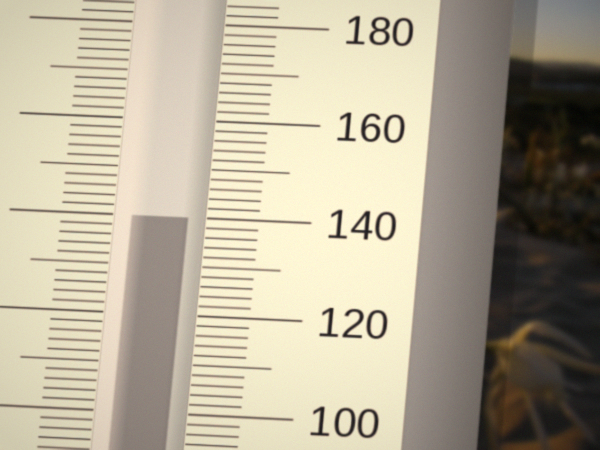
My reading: 140
